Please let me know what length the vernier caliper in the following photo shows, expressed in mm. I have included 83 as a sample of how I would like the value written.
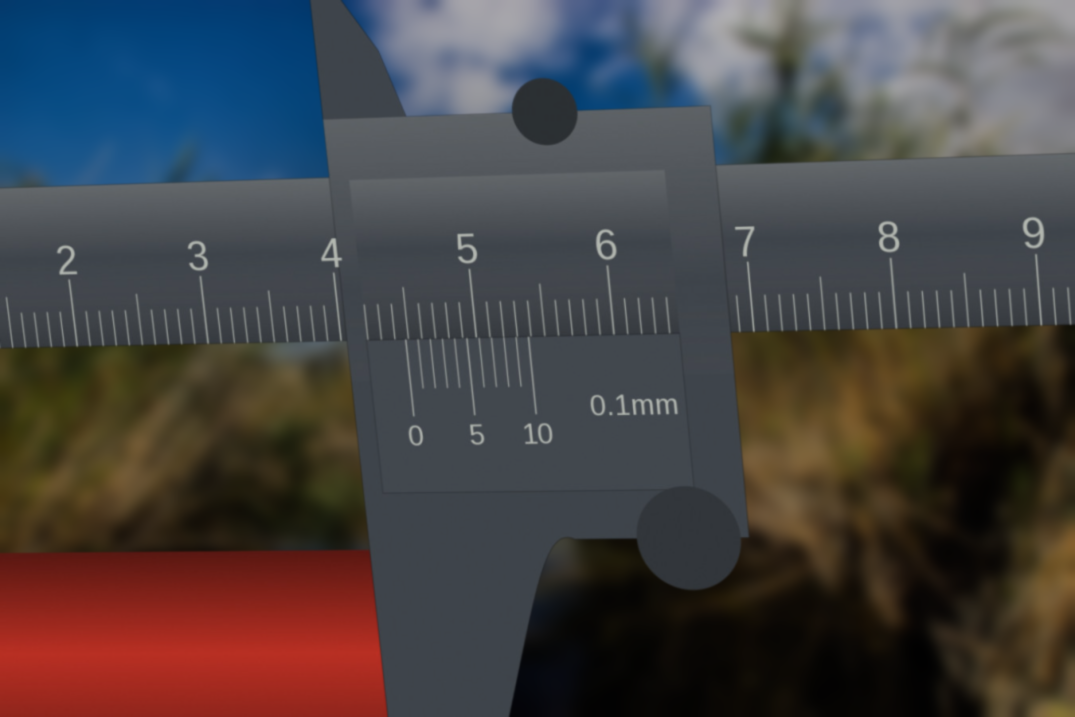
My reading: 44.8
